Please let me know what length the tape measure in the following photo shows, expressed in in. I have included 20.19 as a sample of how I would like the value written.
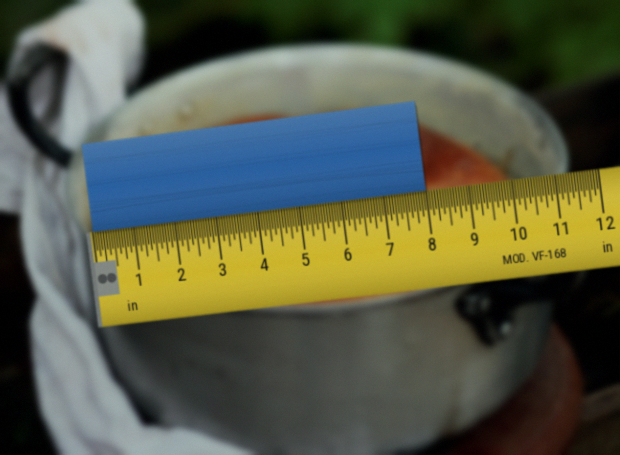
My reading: 8
